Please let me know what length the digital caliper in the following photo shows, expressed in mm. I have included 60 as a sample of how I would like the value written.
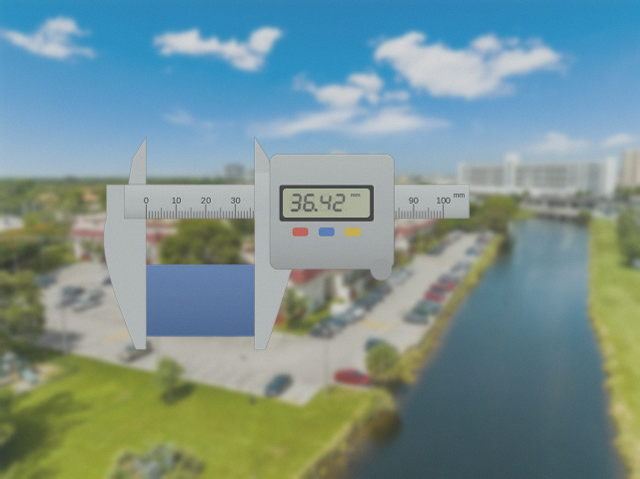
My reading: 36.42
